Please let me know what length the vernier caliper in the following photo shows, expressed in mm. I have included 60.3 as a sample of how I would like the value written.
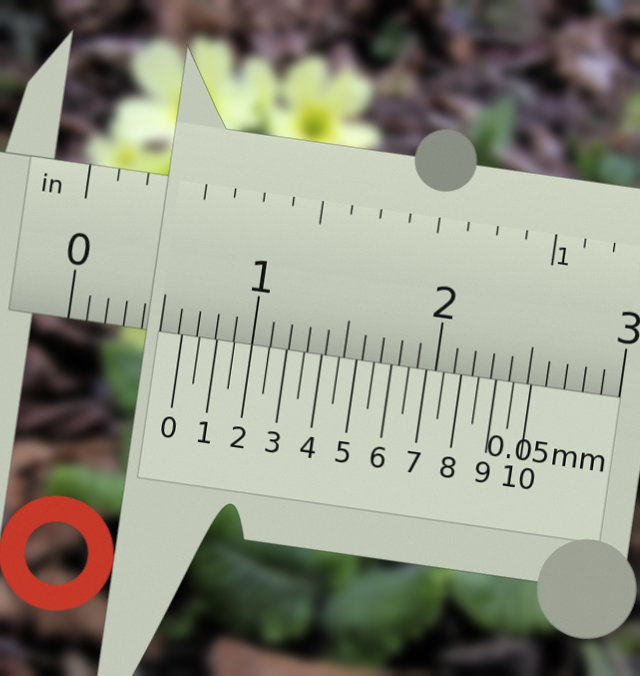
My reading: 6.2
